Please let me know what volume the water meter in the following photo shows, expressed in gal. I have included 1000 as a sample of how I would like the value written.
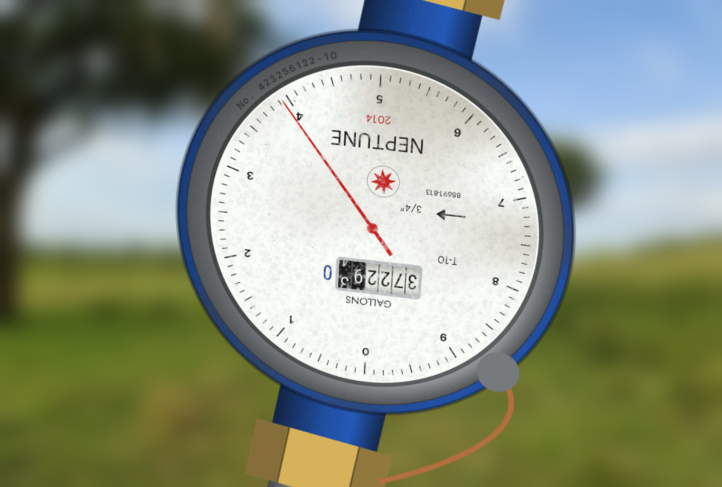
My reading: 3722933.9
